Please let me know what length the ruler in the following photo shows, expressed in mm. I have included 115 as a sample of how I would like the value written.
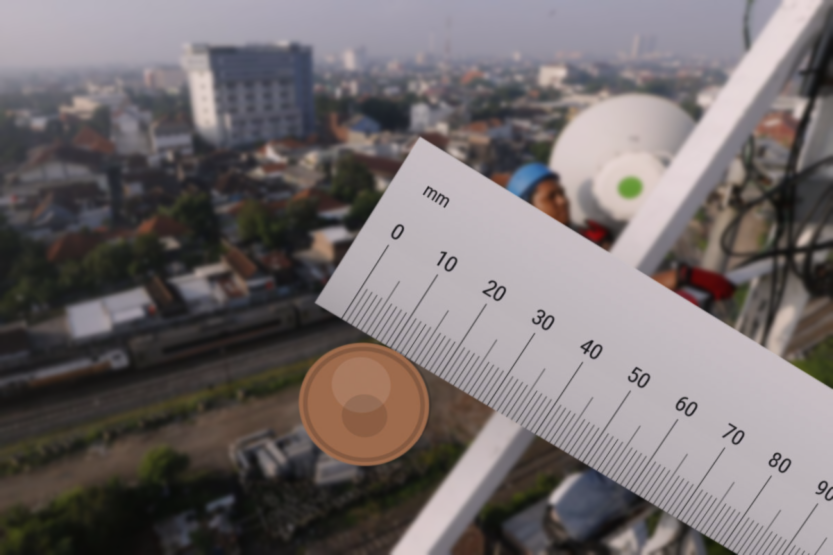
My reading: 23
